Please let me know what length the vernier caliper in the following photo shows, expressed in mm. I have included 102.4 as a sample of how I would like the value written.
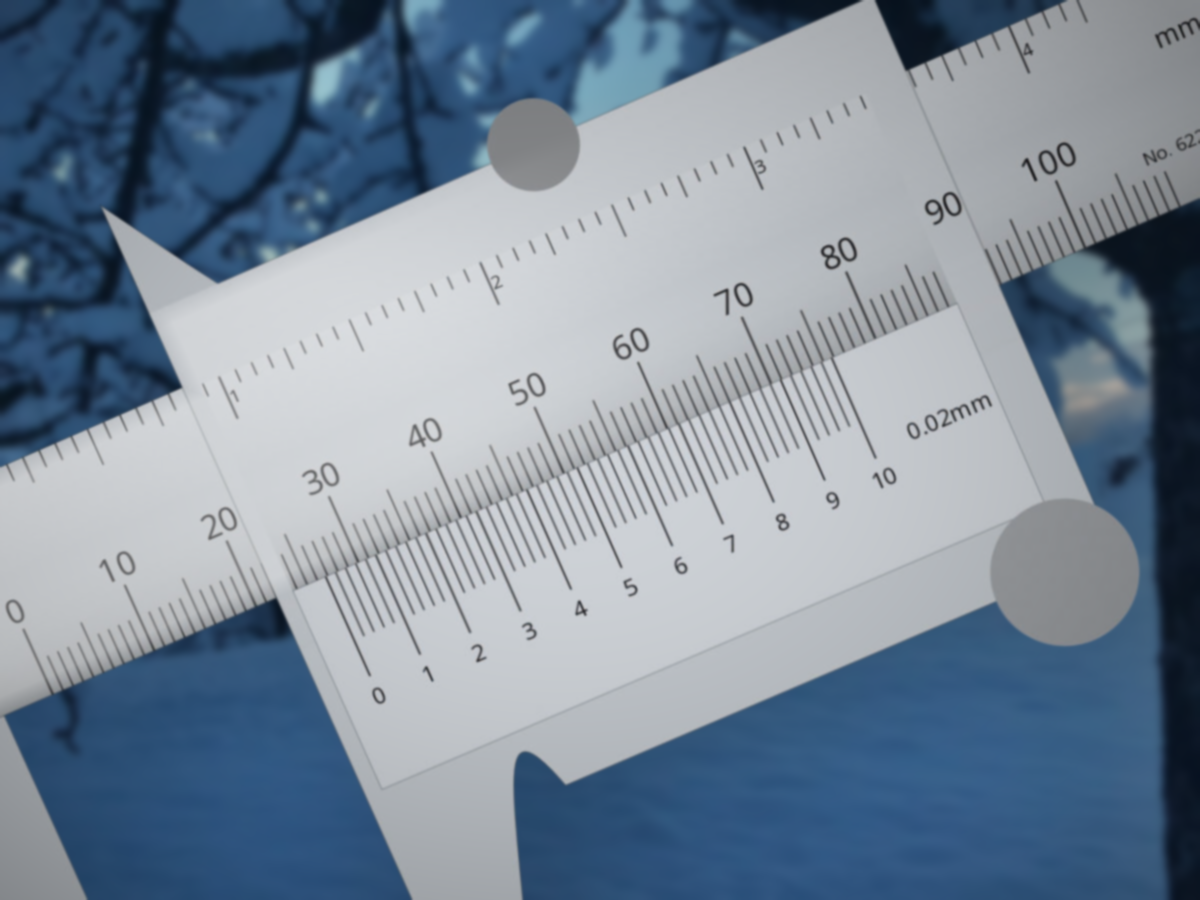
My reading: 26.8
